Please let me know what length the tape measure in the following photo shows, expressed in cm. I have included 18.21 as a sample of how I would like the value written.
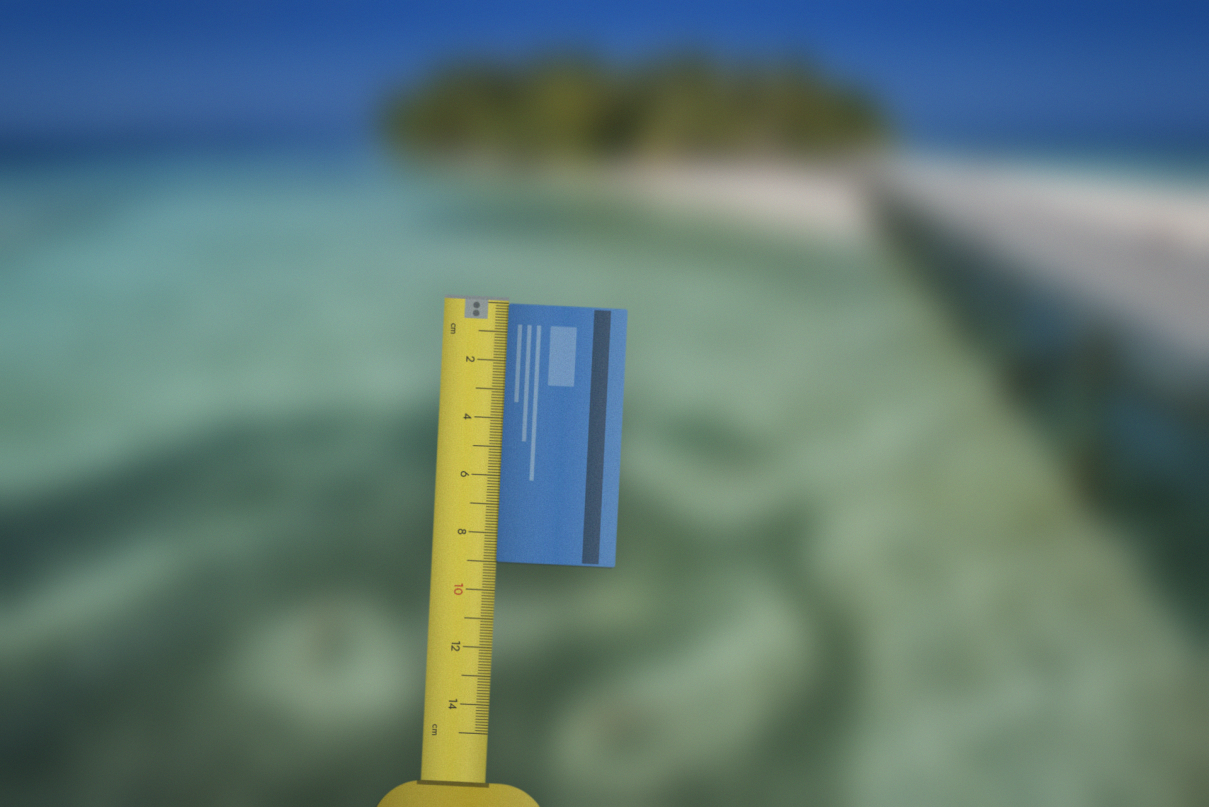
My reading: 9
